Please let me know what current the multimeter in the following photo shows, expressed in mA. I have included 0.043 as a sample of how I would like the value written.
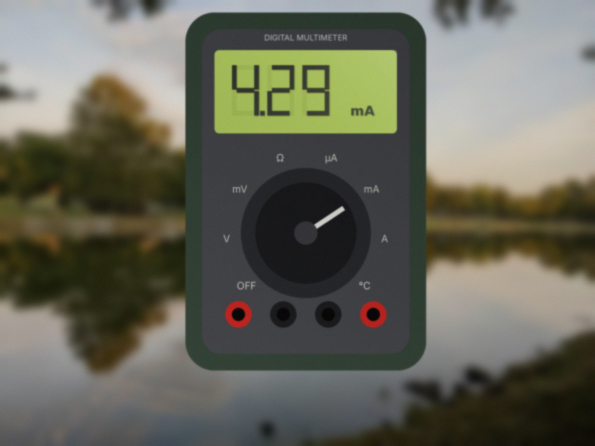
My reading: 4.29
